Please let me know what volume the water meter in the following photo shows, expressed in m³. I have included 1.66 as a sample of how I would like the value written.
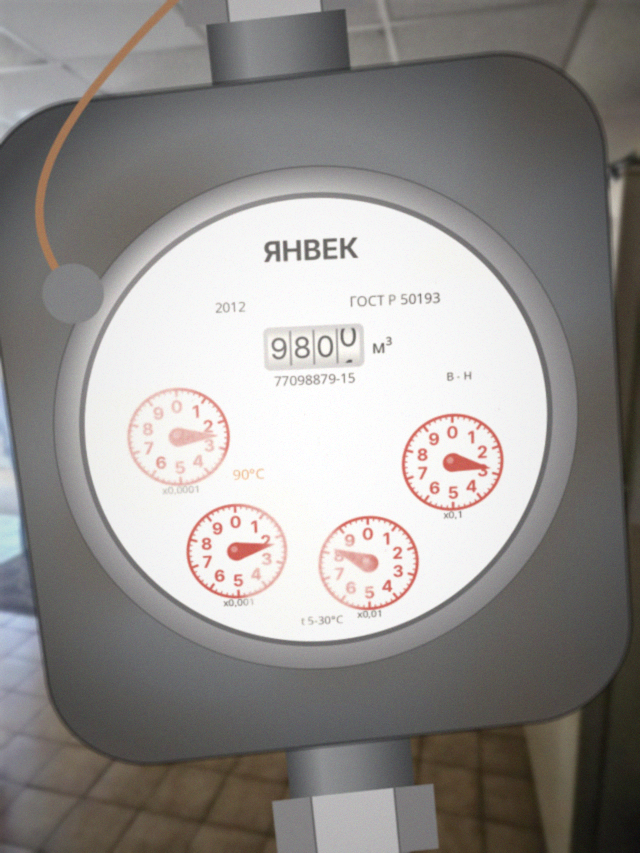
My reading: 9800.2822
